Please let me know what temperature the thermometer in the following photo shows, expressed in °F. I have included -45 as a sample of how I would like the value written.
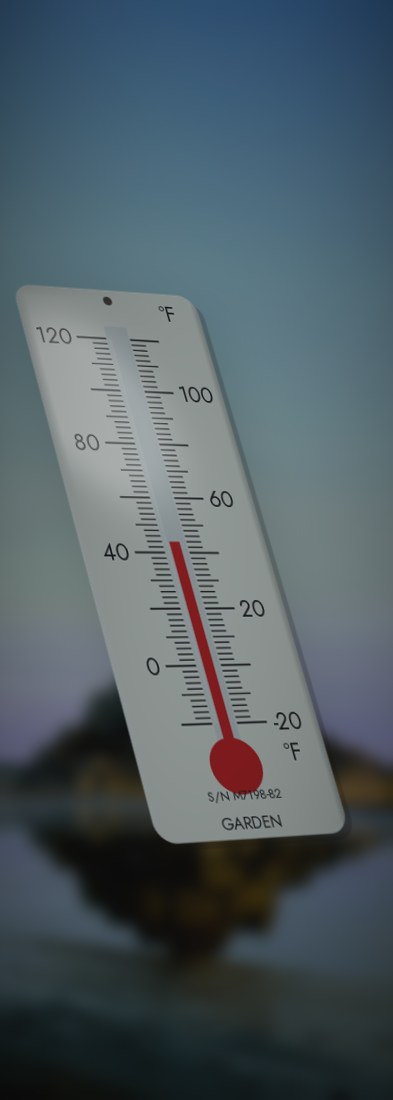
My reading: 44
